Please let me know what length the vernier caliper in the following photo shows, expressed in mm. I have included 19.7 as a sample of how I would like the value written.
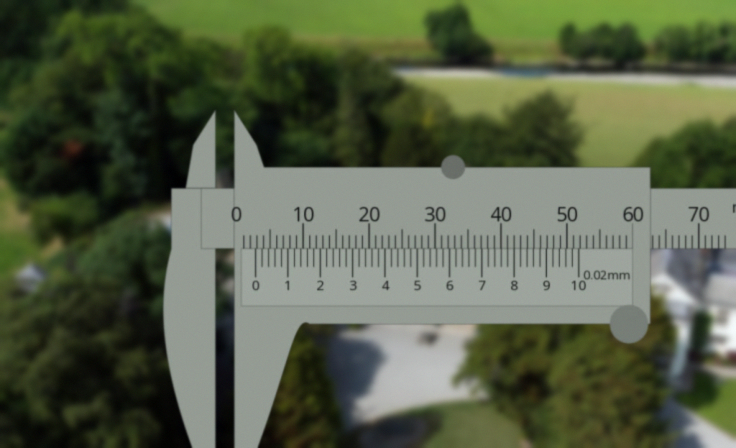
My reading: 2.8
